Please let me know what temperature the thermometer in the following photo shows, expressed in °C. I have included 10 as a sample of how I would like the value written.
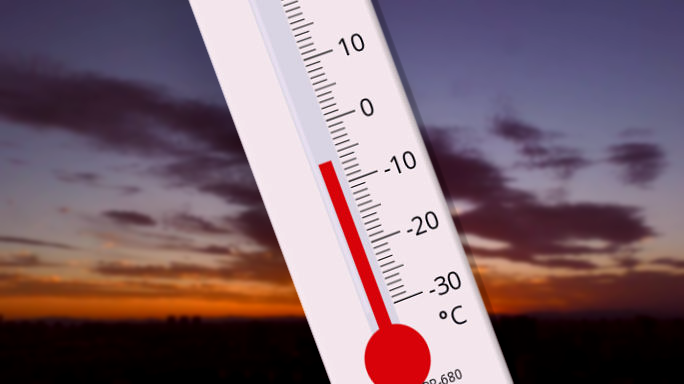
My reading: -6
